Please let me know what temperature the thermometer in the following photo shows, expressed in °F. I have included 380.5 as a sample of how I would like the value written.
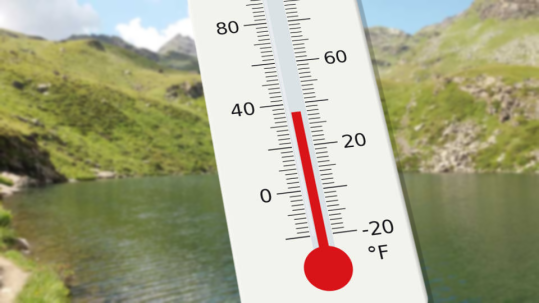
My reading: 36
